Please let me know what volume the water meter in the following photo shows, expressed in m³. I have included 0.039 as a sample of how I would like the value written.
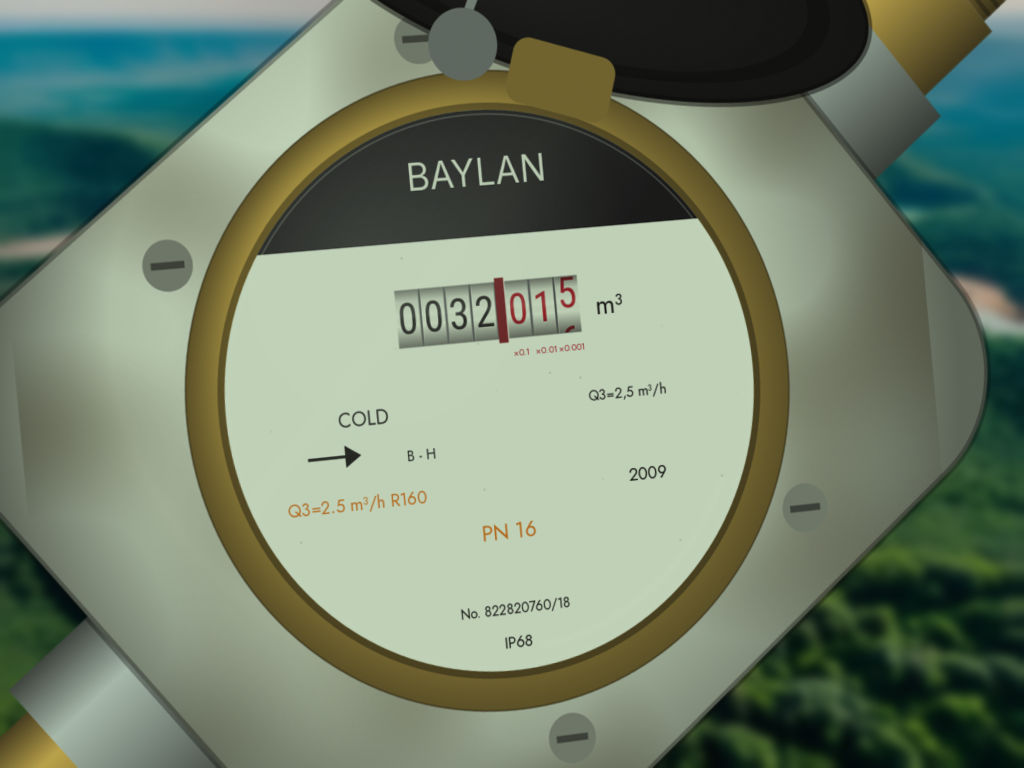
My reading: 32.015
